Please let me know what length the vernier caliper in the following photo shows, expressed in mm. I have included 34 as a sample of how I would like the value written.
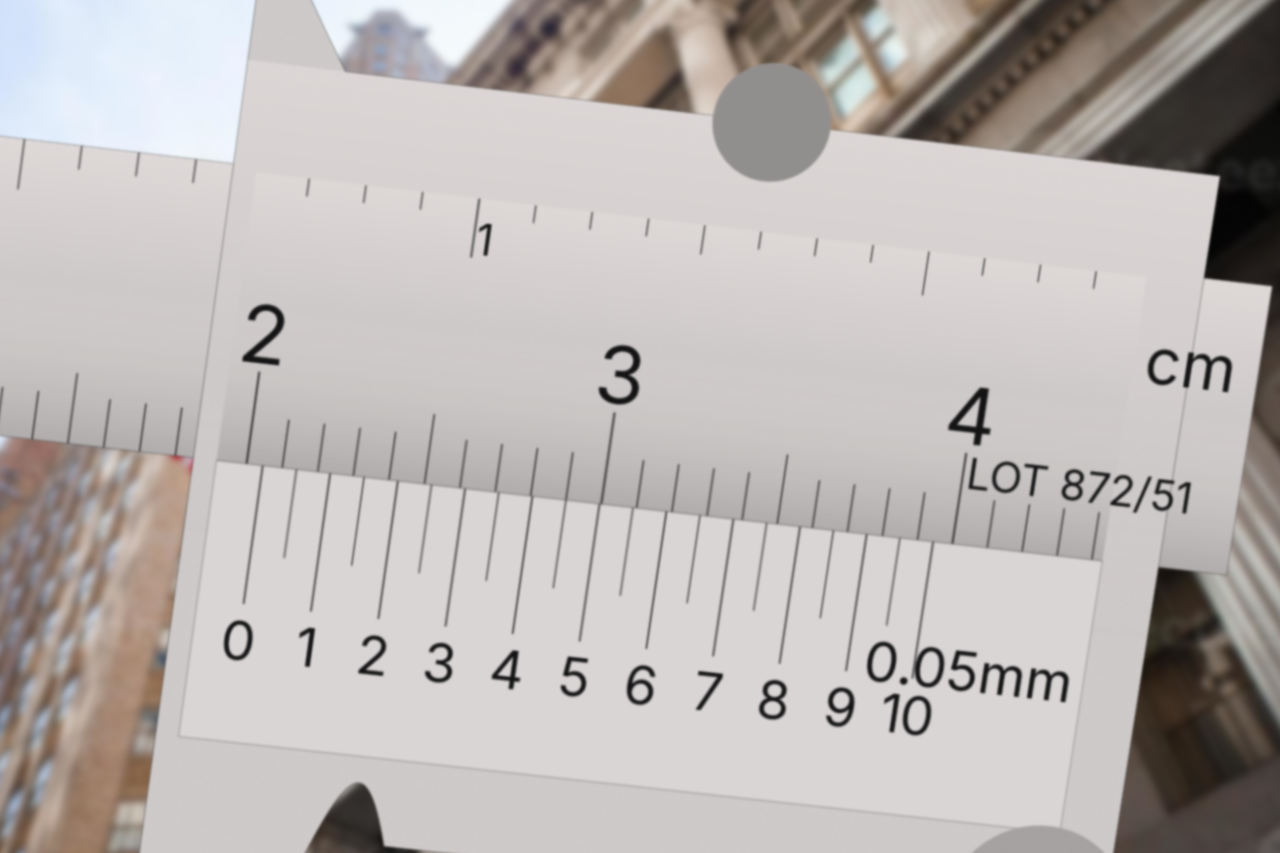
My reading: 20.45
